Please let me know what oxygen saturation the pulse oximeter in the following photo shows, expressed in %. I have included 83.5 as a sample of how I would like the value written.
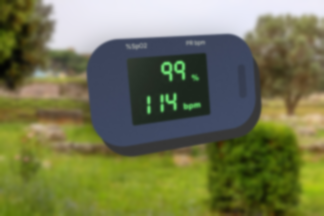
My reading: 99
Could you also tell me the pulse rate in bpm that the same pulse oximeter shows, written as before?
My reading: 114
